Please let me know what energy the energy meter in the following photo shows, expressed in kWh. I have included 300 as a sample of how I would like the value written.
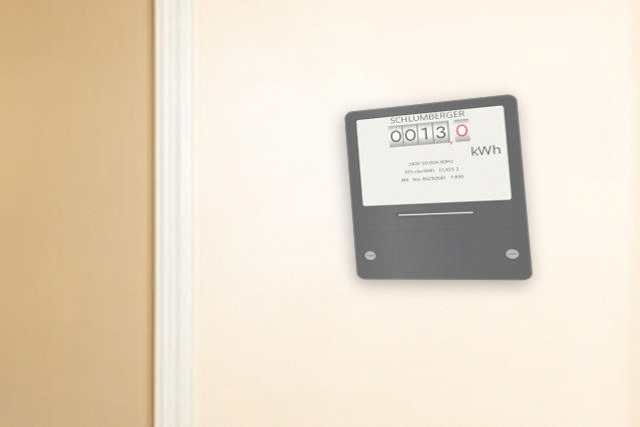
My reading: 13.0
